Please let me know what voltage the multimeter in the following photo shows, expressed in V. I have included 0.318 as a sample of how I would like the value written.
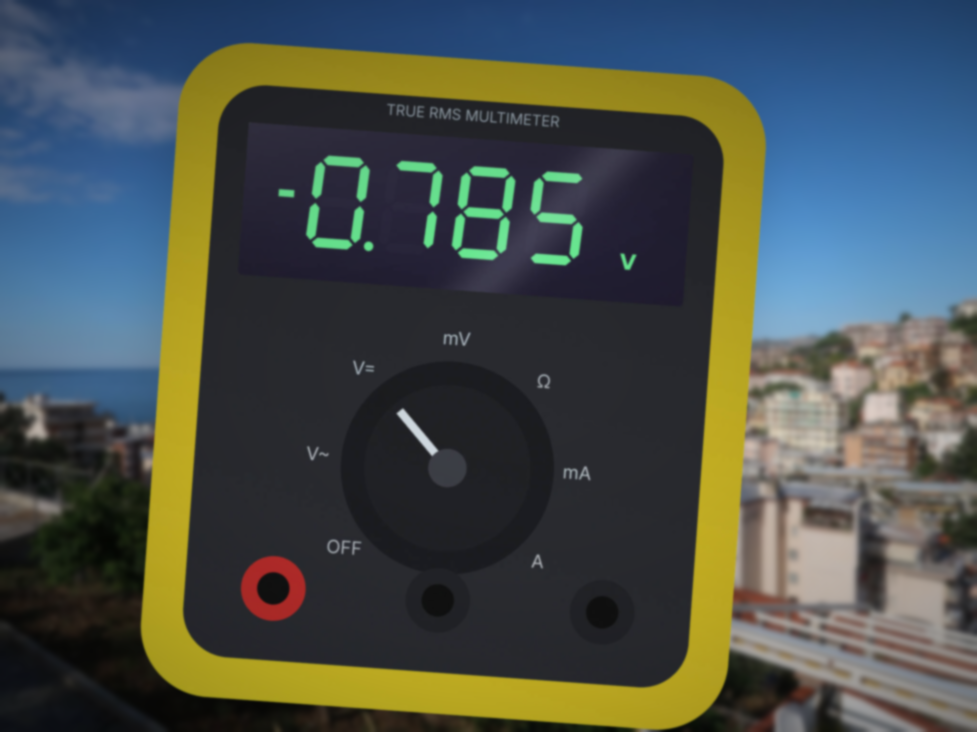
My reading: -0.785
